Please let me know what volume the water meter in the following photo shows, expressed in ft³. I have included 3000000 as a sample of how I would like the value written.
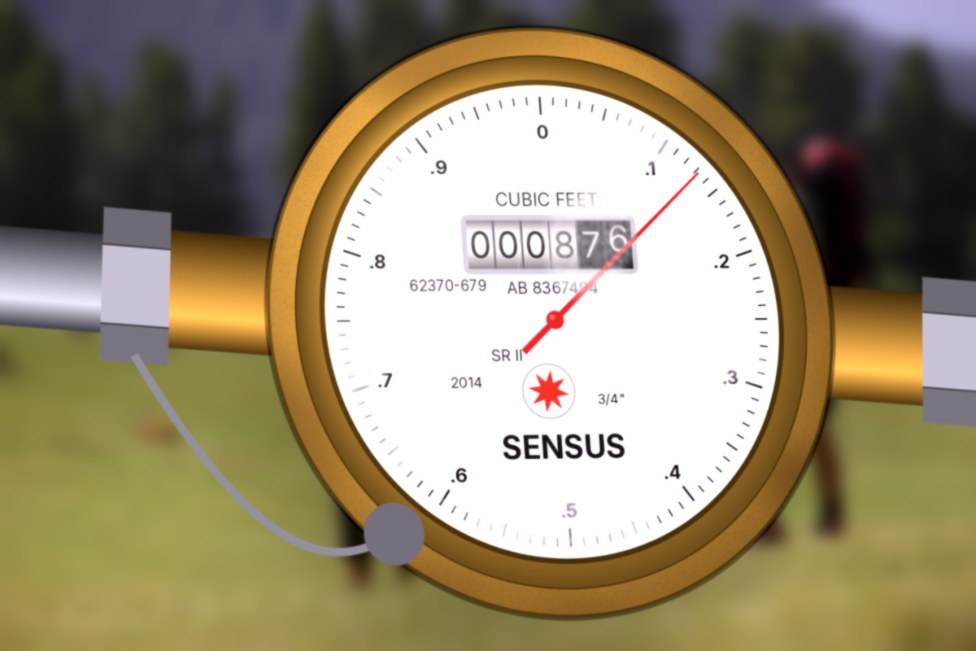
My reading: 876.13
